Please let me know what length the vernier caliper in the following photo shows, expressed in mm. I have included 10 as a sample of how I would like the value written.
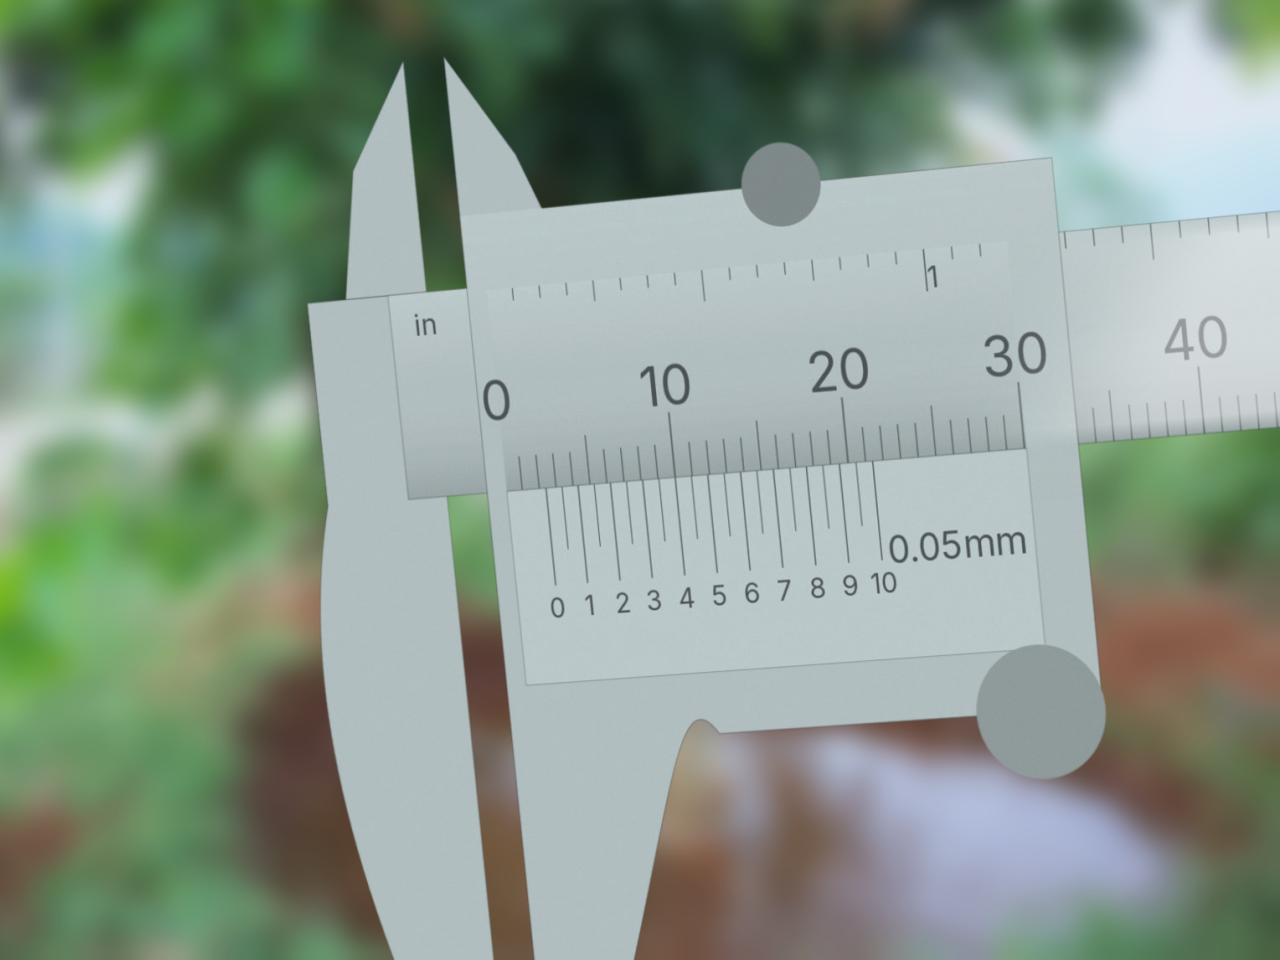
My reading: 2.4
